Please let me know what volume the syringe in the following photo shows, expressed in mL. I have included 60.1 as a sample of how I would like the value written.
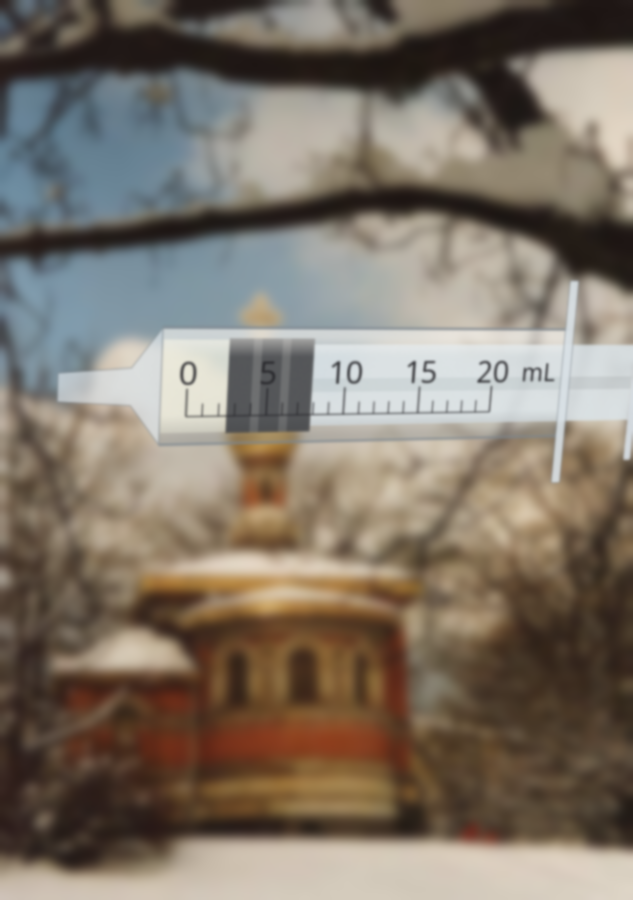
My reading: 2.5
